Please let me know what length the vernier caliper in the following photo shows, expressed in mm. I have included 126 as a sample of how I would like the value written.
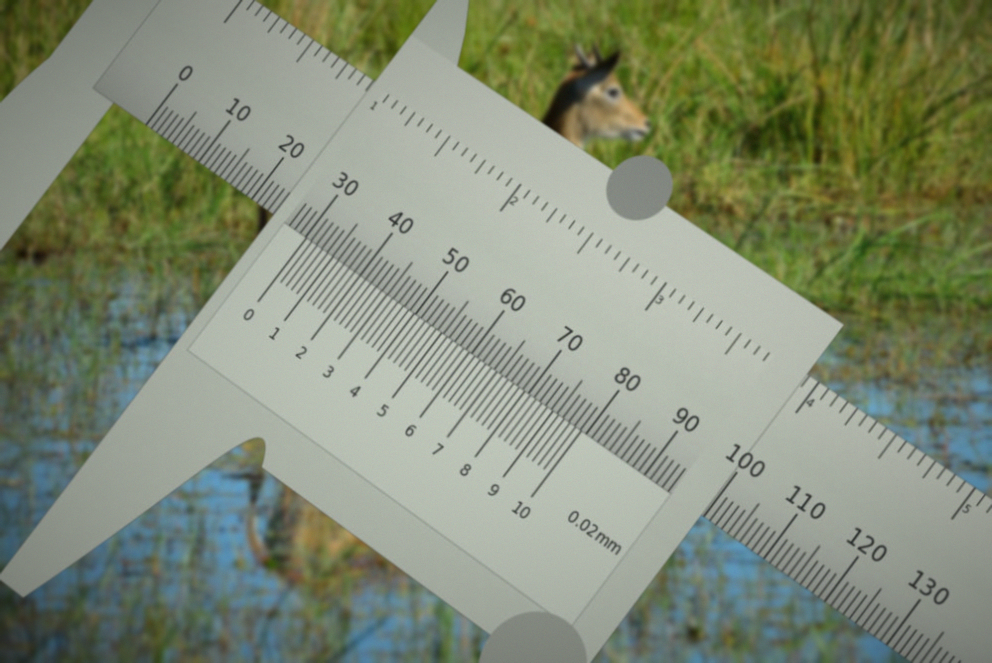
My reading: 30.2
